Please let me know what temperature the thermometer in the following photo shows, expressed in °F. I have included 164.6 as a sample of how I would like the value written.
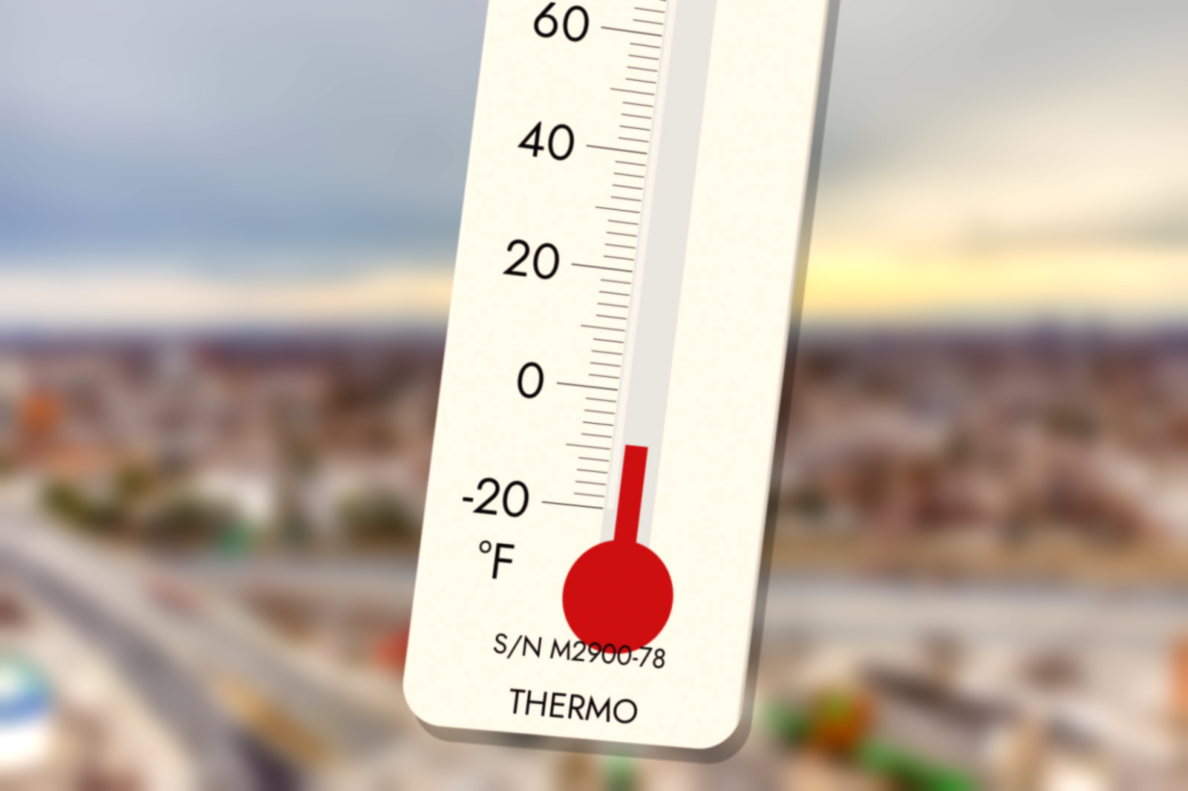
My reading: -9
